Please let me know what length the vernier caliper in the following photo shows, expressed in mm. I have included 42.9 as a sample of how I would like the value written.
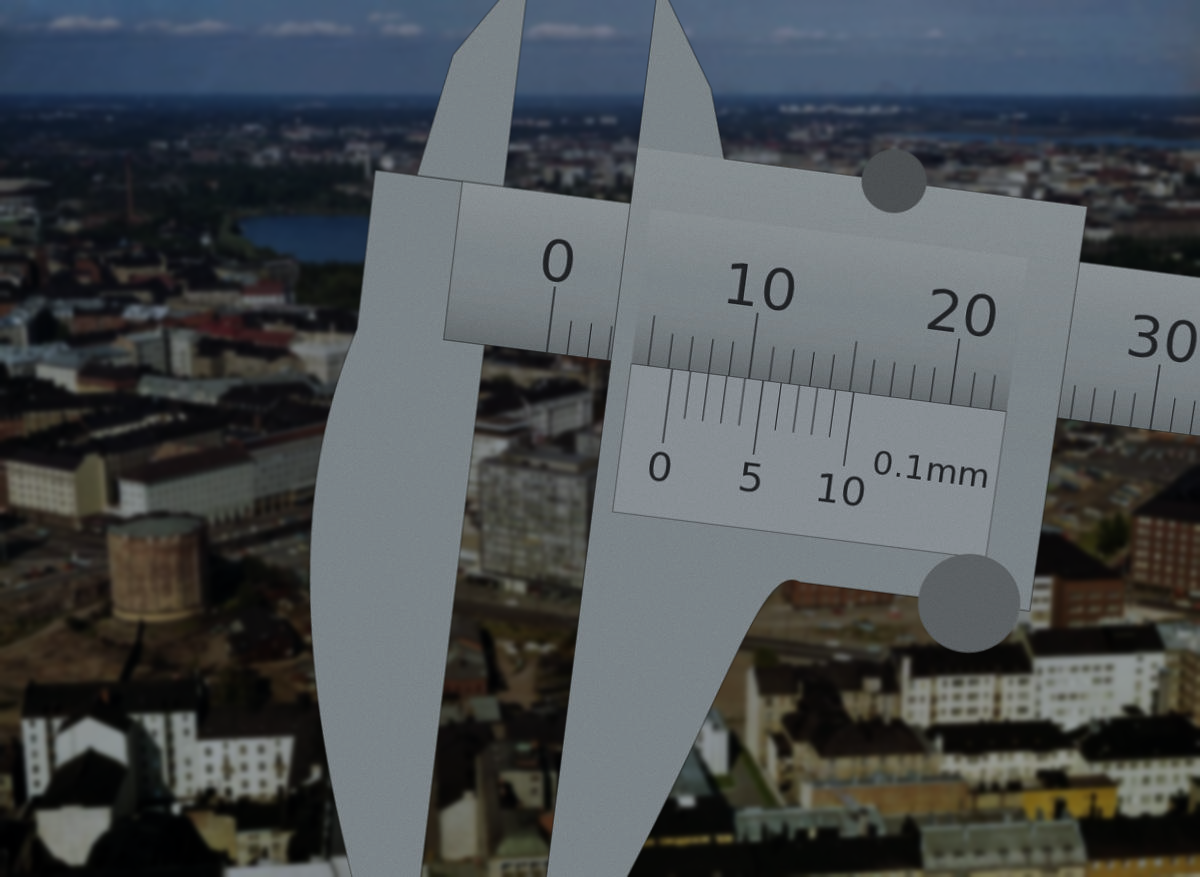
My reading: 6.2
